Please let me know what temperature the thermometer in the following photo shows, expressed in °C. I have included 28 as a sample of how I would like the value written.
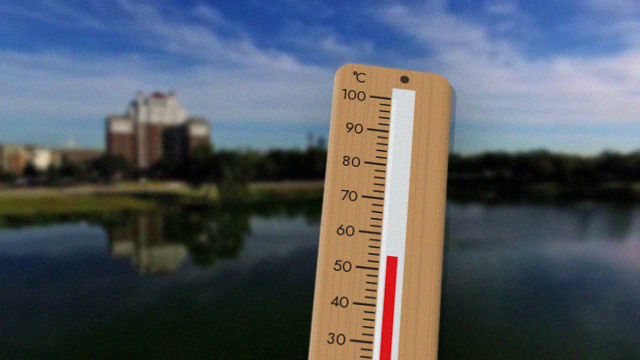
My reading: 54
